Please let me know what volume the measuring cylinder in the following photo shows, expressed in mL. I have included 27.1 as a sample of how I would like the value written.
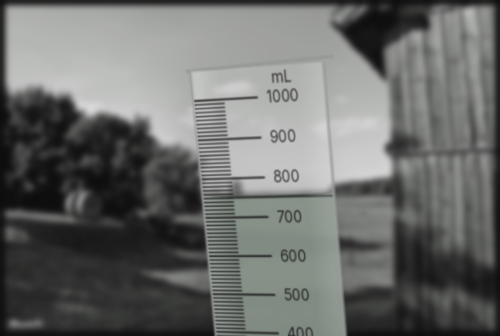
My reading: 750
